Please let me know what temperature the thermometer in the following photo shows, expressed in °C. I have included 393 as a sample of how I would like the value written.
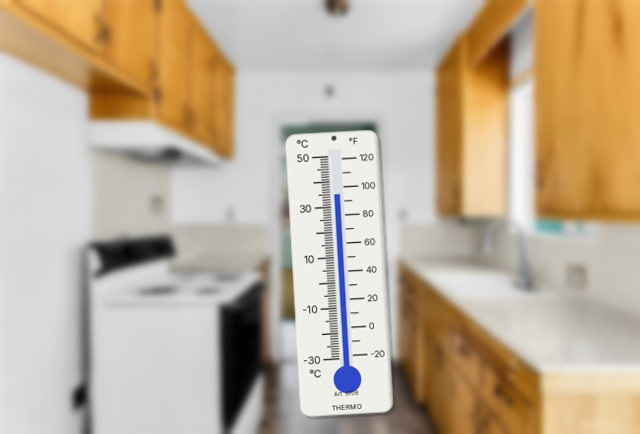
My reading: 35
